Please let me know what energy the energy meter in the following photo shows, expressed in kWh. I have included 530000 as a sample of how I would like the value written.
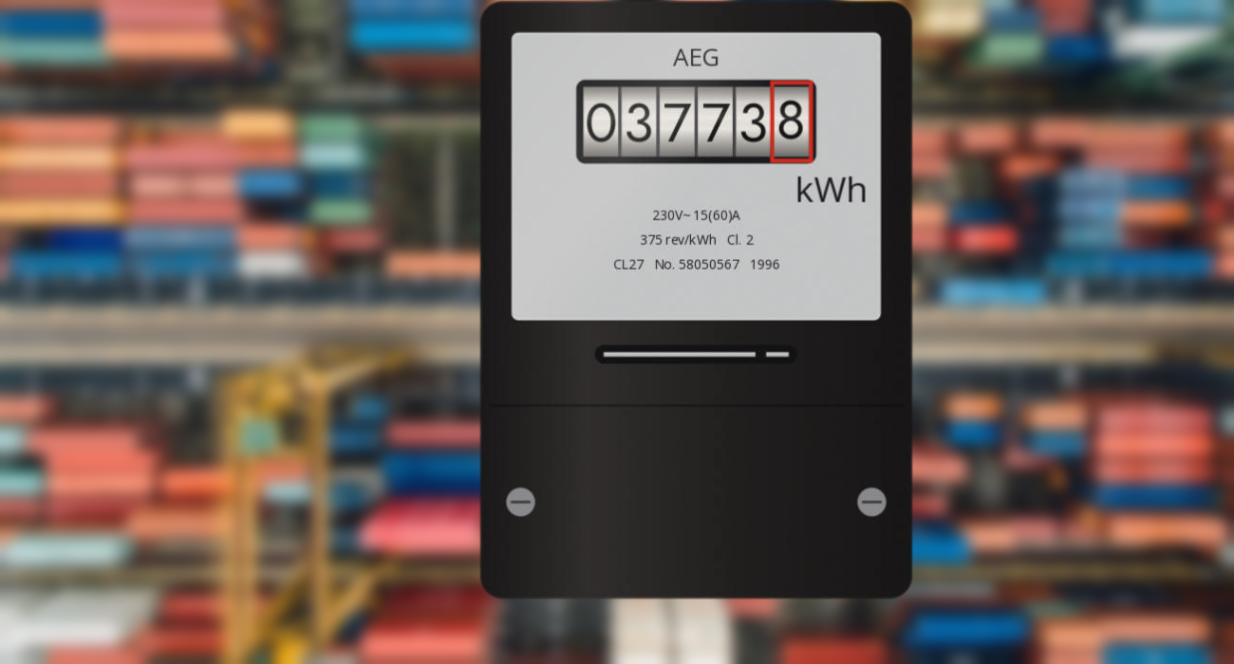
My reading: 3773.8
